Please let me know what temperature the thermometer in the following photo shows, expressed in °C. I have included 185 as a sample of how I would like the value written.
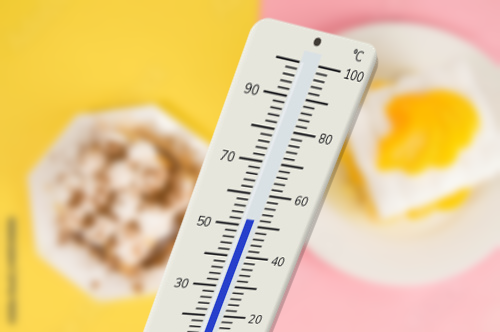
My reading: 52
